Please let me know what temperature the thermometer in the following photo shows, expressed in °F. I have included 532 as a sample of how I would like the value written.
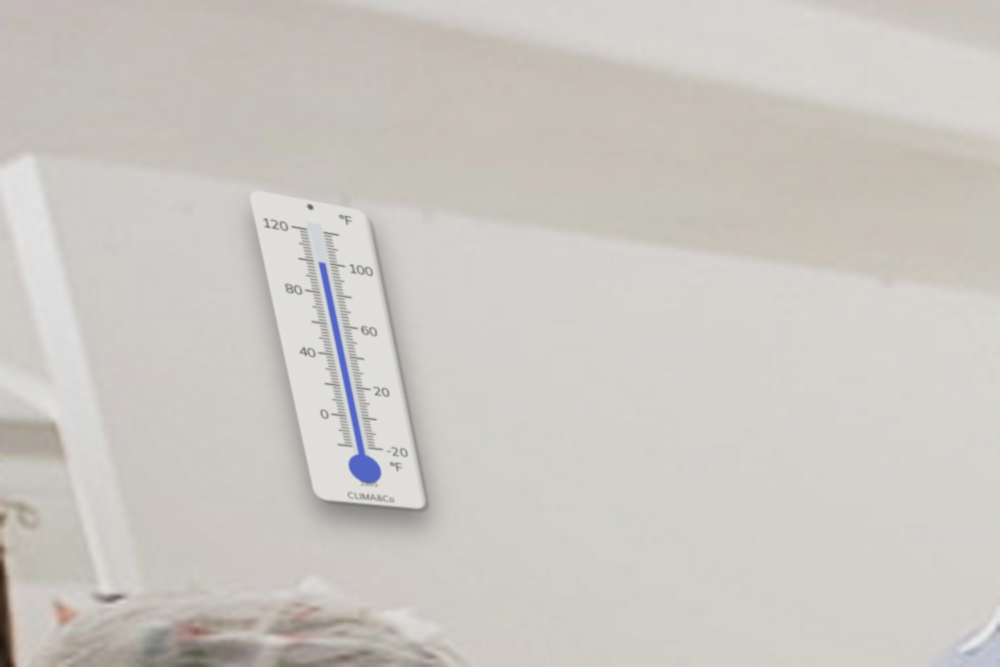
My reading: 100
